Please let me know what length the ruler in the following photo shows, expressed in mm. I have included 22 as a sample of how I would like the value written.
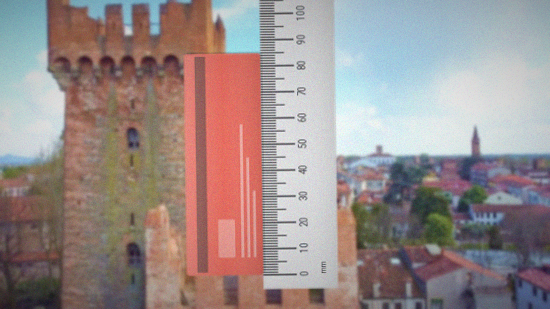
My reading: 85
